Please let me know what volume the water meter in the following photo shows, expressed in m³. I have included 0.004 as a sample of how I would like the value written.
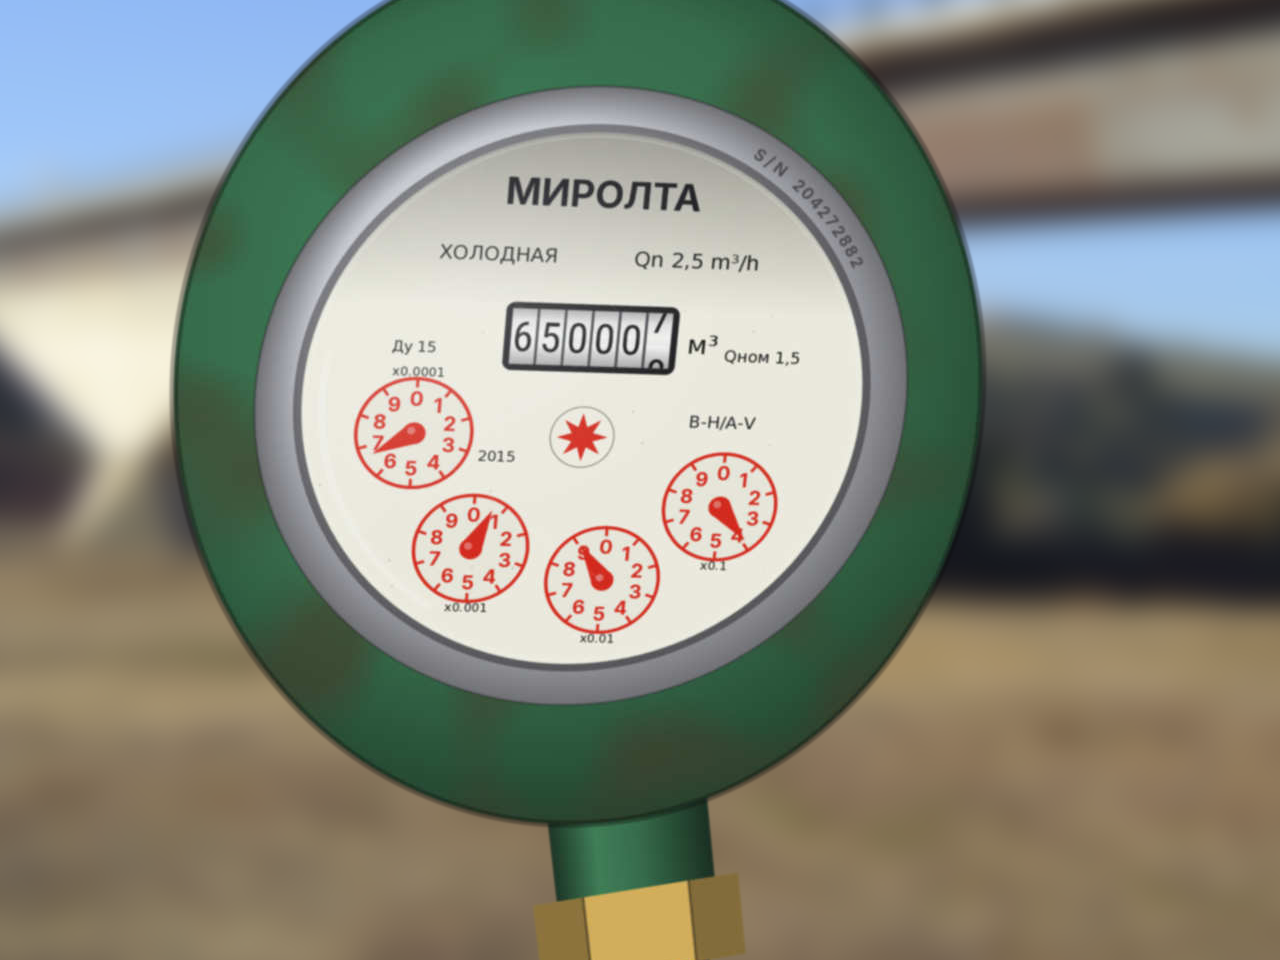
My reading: 650007.3906
